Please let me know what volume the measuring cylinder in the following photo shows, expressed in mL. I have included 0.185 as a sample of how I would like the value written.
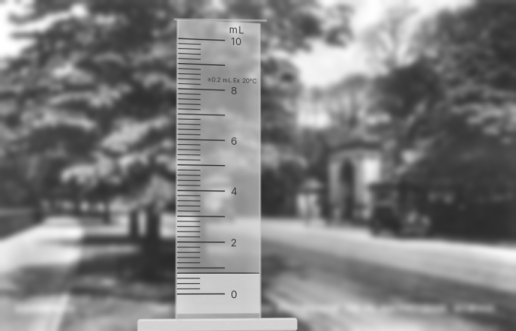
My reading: 0.8
